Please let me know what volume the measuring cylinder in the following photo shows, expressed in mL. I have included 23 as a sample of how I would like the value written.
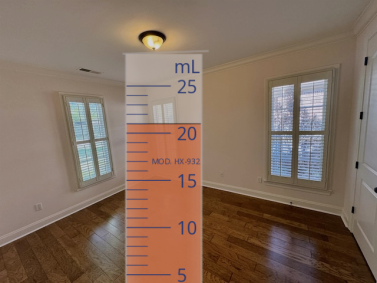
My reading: 21
